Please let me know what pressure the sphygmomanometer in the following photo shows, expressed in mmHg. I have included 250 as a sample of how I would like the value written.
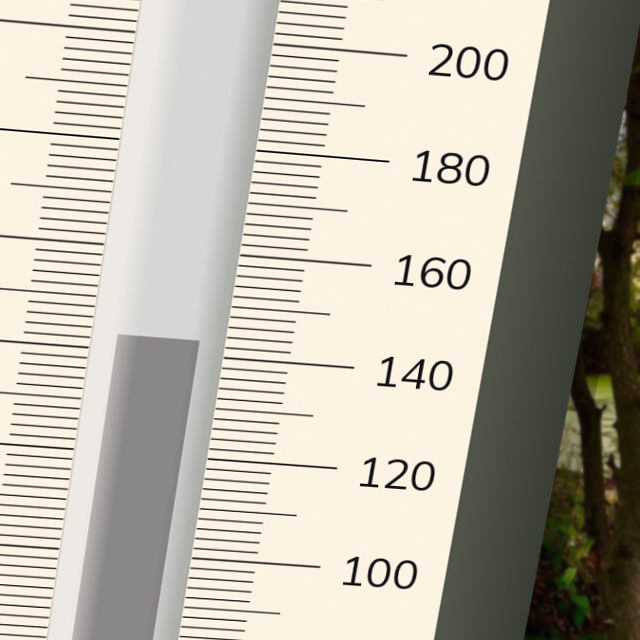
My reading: 143
